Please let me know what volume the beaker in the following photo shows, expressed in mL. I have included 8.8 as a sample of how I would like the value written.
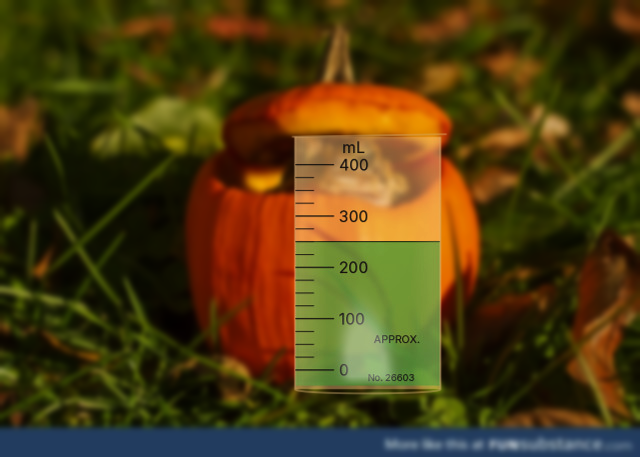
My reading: 250
